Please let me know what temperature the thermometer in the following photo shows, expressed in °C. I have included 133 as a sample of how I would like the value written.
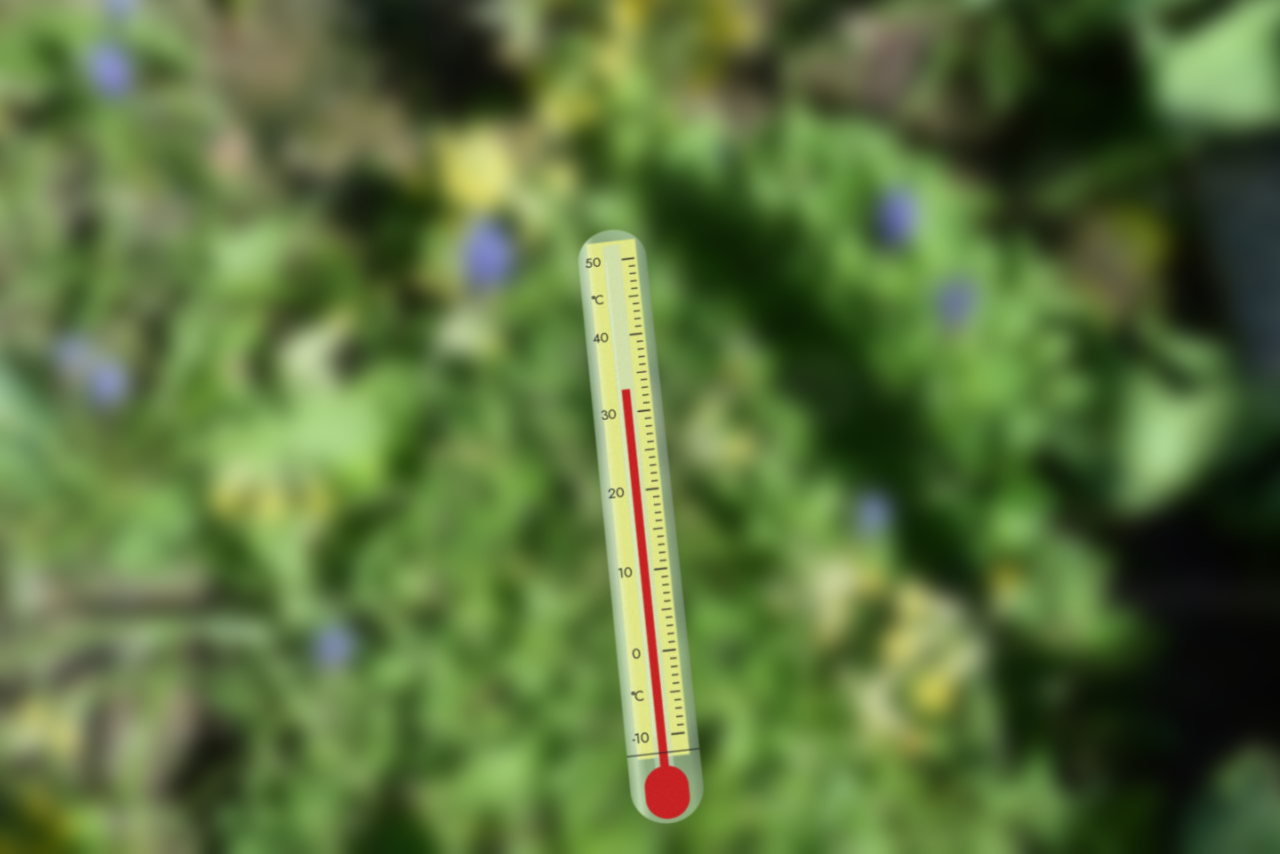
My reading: 33
